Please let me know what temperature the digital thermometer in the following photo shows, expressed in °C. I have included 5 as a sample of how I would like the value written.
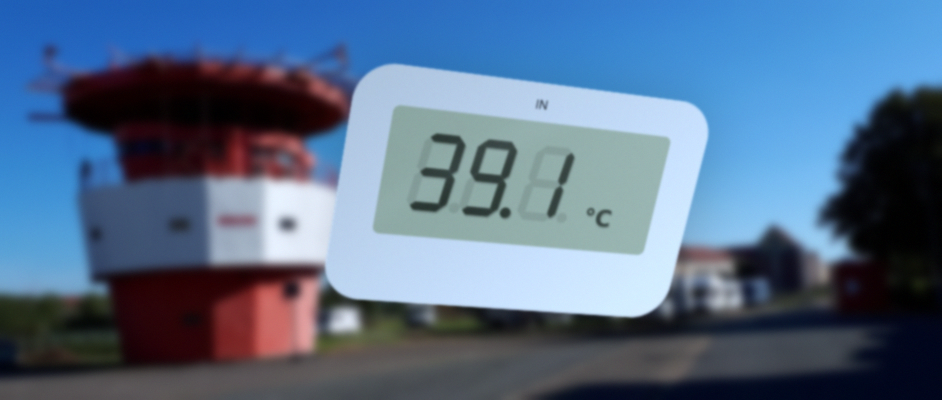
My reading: 39.1
